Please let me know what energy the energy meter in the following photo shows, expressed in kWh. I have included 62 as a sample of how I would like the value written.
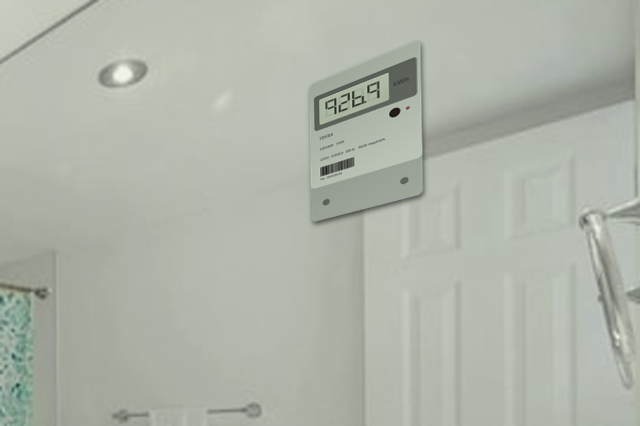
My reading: 926.9
